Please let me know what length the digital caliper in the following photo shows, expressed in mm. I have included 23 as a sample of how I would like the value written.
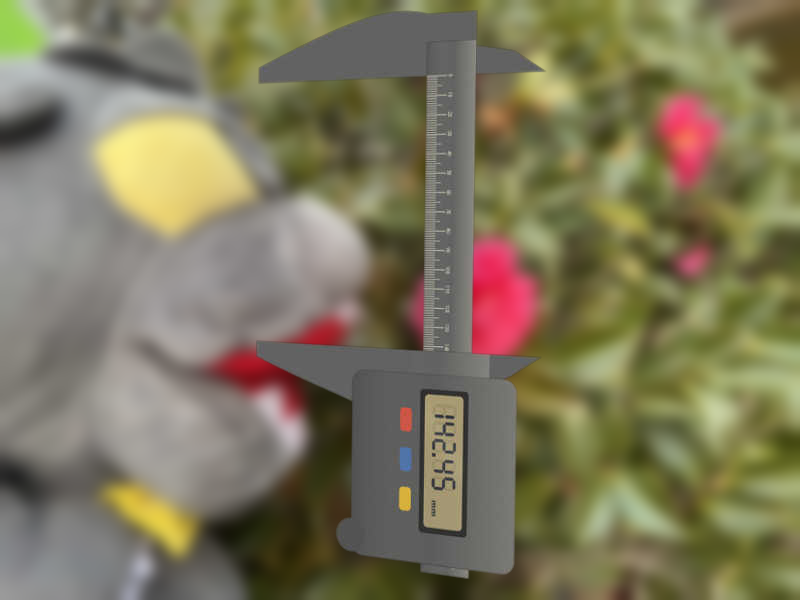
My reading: 142.45
